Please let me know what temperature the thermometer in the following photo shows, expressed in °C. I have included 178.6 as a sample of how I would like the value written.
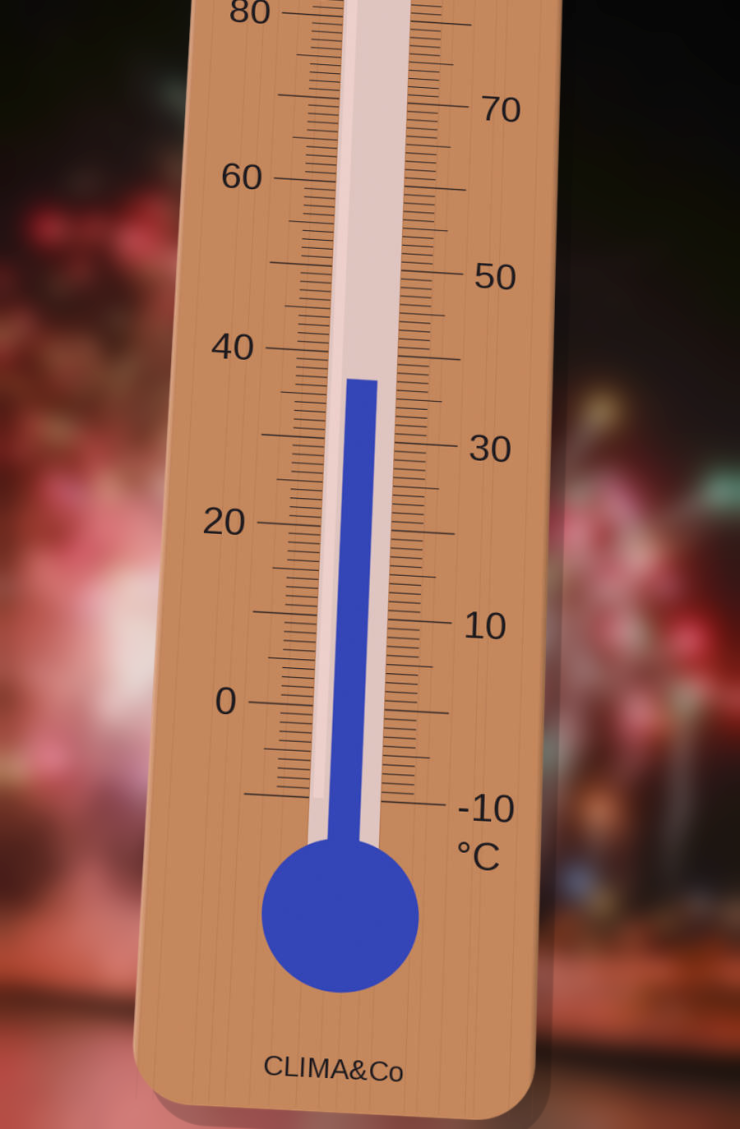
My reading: 37
